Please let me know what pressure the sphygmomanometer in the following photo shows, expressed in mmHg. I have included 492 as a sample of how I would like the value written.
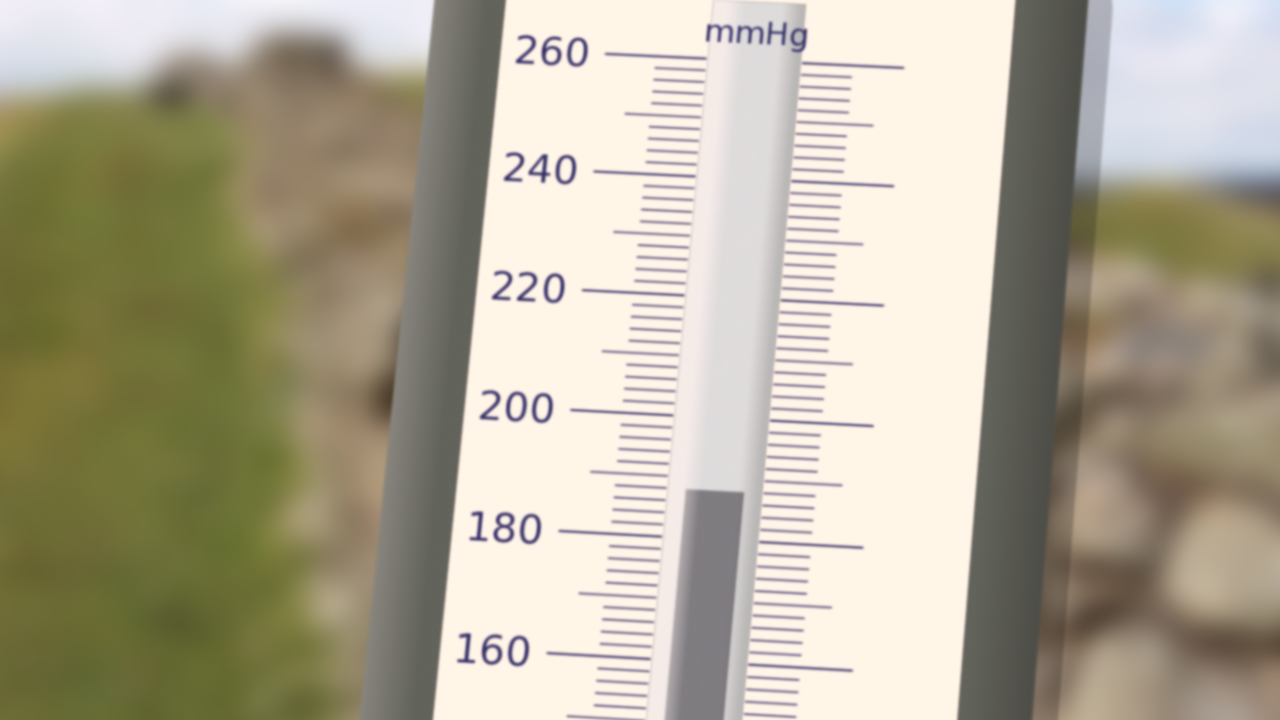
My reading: 188
